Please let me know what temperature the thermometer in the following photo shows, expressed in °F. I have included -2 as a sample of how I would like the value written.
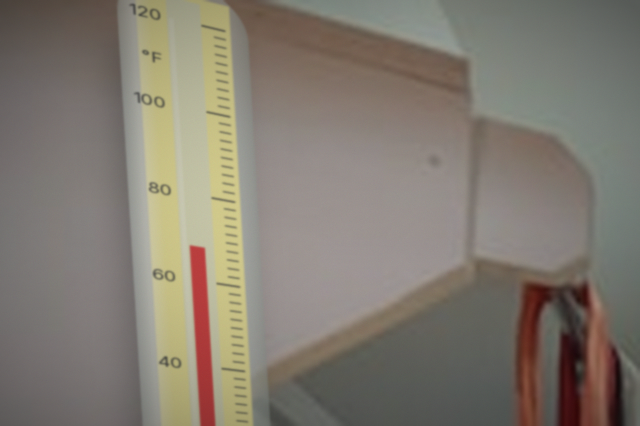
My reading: 68
